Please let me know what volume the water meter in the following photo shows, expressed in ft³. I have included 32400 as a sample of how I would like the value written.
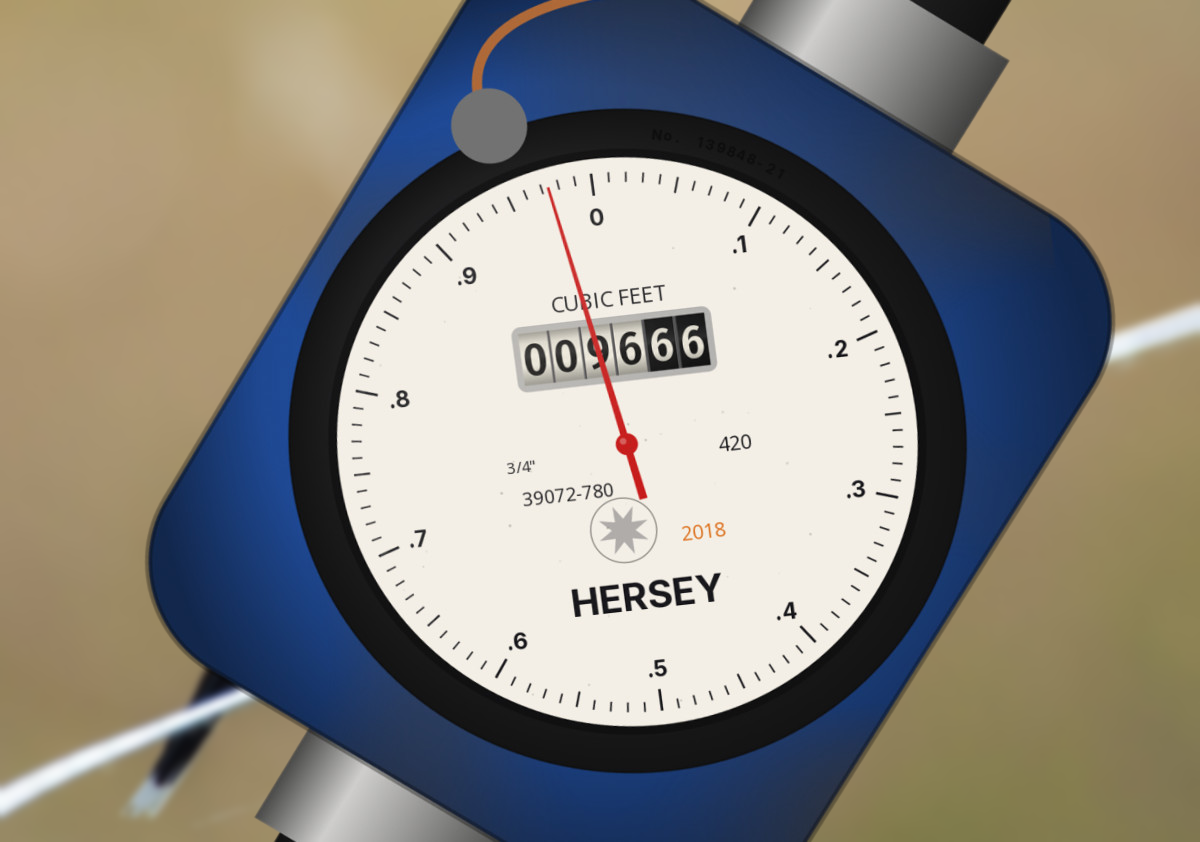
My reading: 9665.97
